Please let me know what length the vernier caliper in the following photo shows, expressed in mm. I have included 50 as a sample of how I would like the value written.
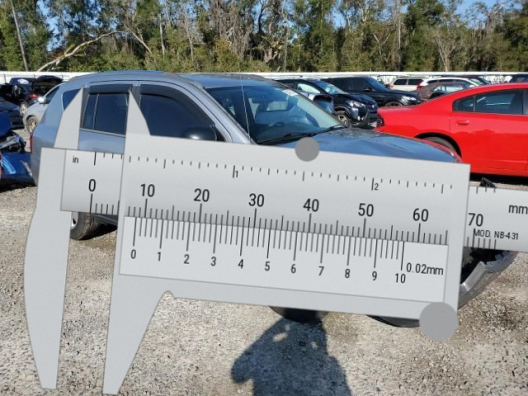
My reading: 8.4
